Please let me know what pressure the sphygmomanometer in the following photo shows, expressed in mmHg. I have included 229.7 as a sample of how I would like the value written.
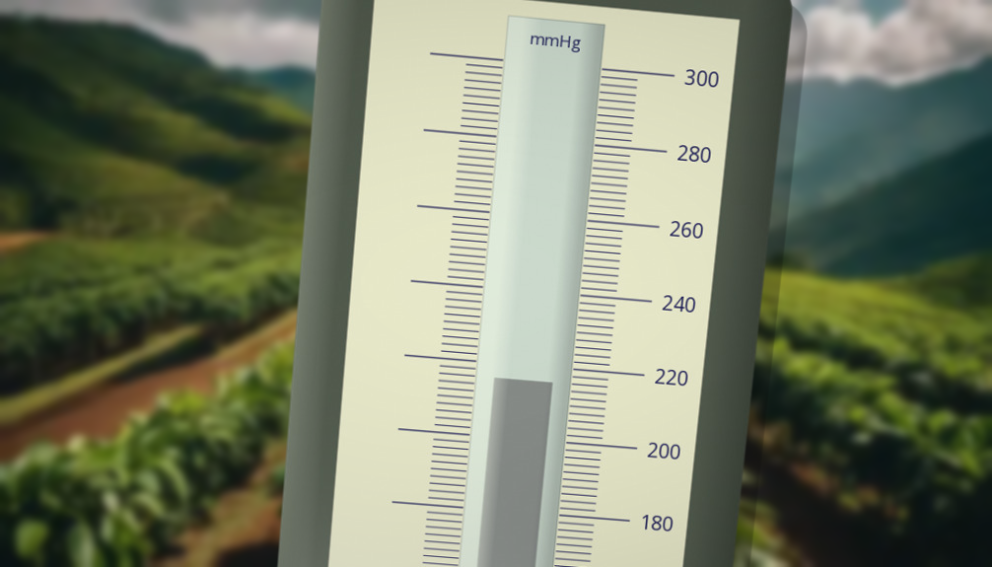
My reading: 216
